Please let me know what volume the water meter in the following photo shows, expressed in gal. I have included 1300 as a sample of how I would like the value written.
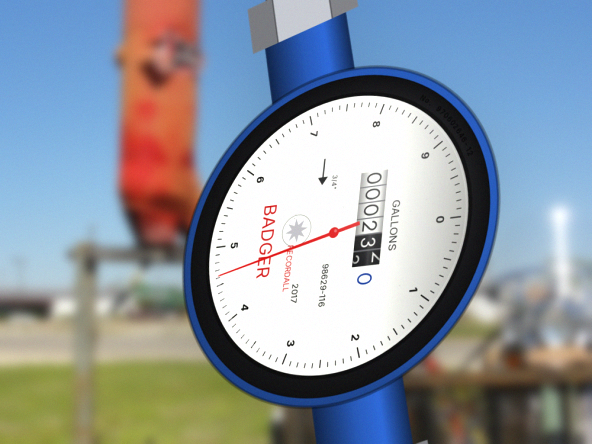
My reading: 2324.6
